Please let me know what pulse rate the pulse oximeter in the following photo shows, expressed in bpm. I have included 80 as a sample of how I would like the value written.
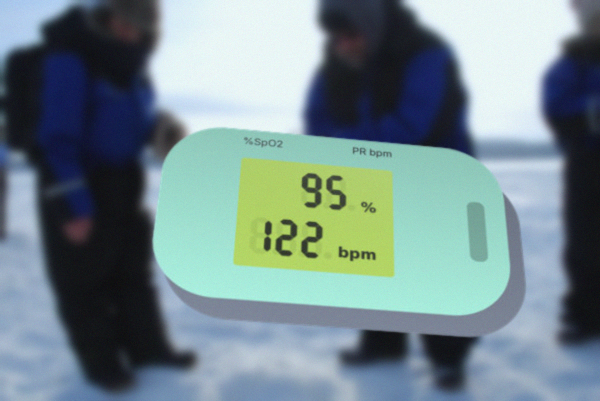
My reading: 122
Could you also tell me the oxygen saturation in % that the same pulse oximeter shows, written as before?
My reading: 95
